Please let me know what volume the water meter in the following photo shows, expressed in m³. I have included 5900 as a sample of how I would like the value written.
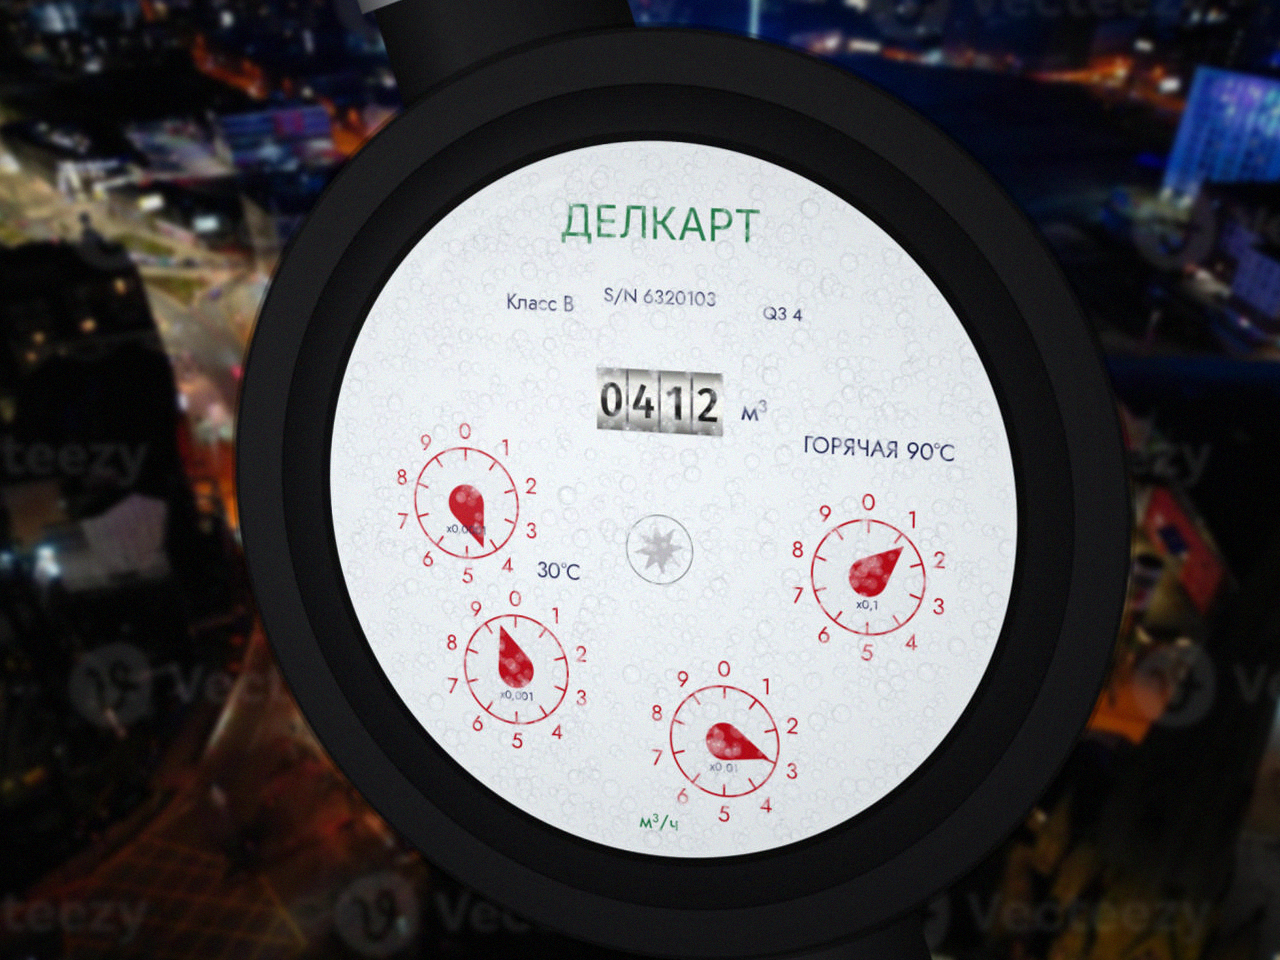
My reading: 412.1294
